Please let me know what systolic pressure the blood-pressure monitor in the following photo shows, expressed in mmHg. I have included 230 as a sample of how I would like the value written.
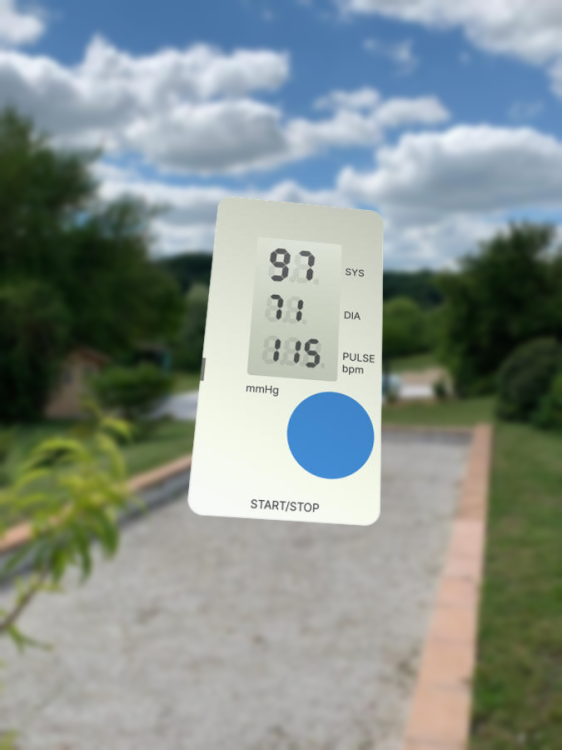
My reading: 97
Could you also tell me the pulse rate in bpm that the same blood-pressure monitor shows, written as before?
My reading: 115
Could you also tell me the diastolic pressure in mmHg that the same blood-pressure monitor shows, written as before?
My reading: 71
